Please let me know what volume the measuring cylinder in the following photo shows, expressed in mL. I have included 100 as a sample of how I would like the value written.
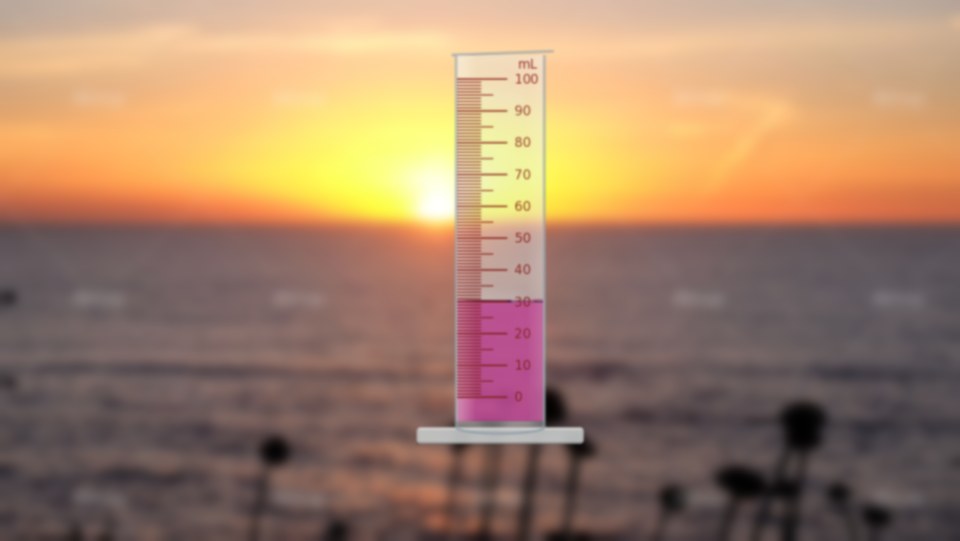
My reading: 30
